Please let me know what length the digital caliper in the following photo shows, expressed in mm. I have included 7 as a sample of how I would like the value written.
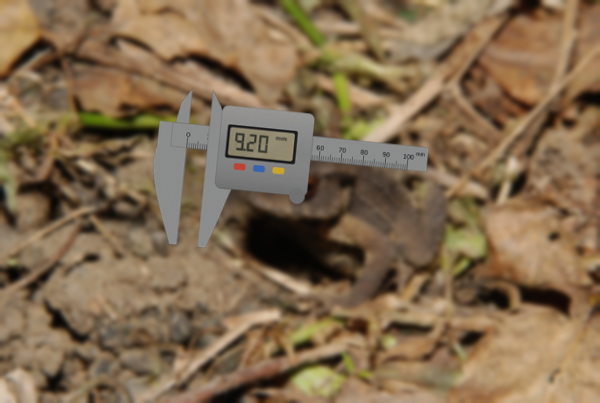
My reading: 9.20
